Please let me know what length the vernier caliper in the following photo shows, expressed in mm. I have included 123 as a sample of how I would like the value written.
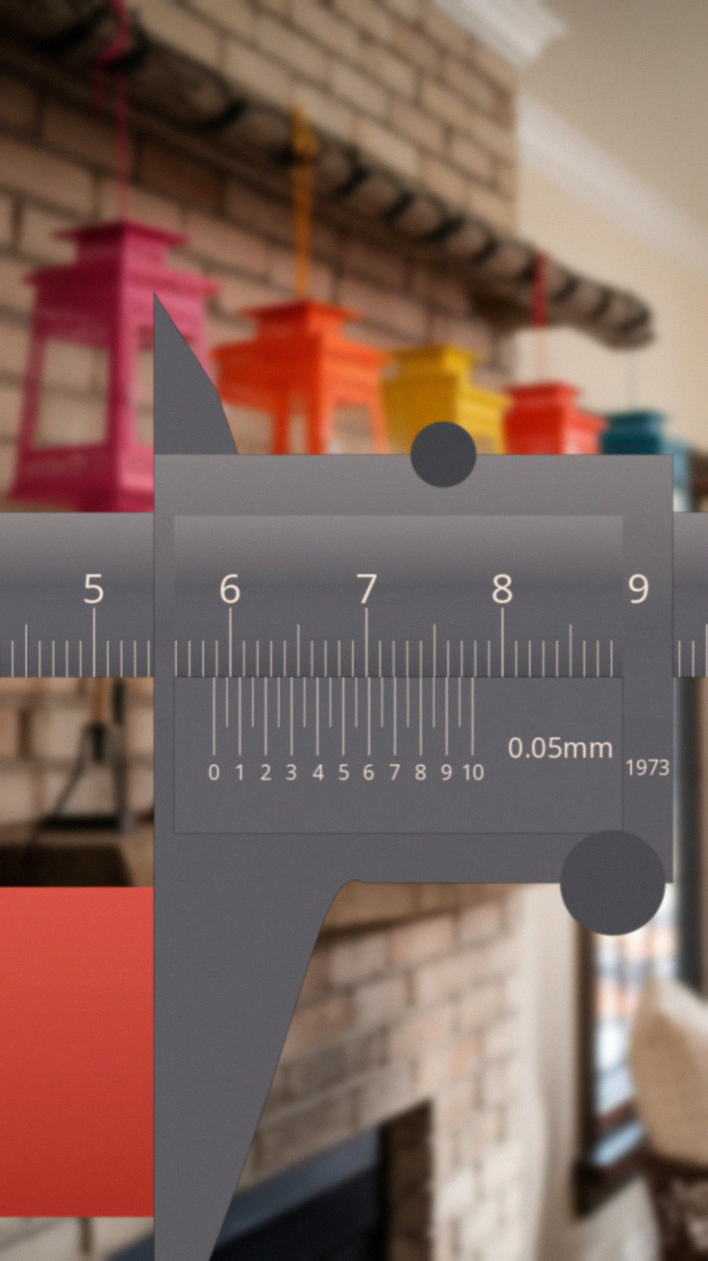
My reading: 58.8
